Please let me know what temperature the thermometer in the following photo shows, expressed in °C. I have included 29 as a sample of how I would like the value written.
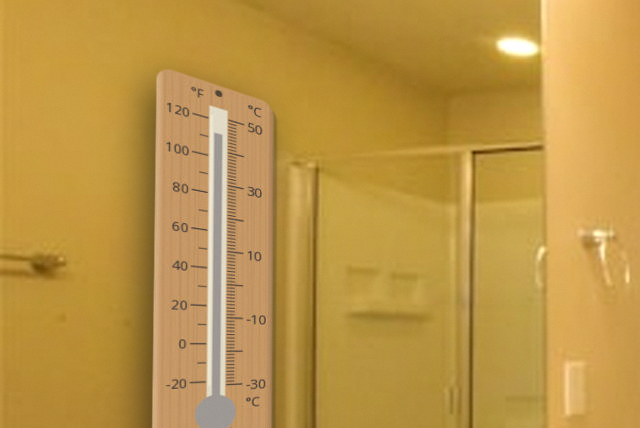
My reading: 45
